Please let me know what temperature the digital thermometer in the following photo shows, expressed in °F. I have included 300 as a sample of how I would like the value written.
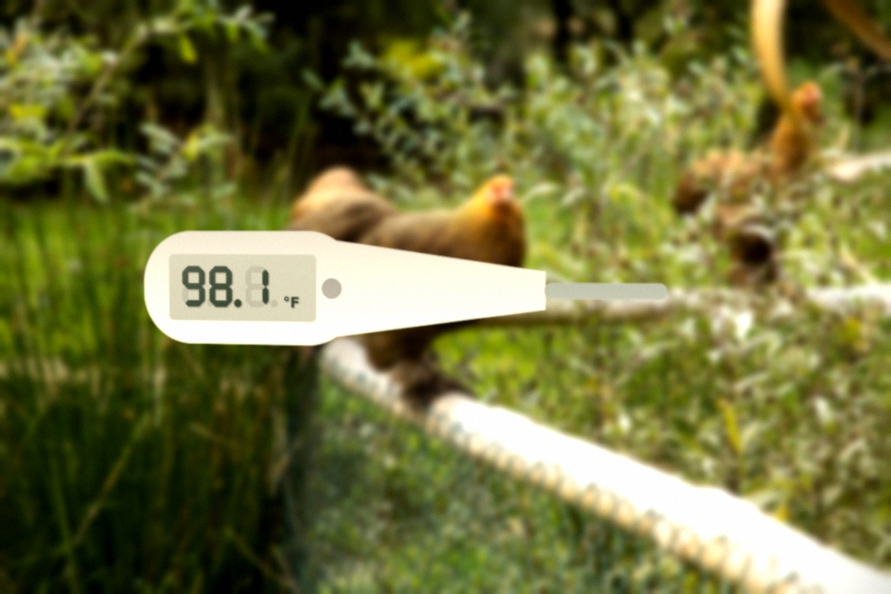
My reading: 98.1
